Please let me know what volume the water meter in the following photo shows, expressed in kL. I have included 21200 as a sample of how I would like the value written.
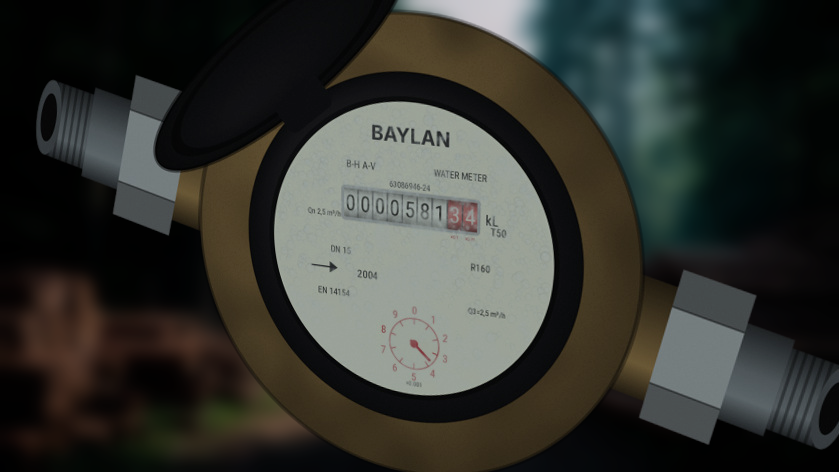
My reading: 581.343
